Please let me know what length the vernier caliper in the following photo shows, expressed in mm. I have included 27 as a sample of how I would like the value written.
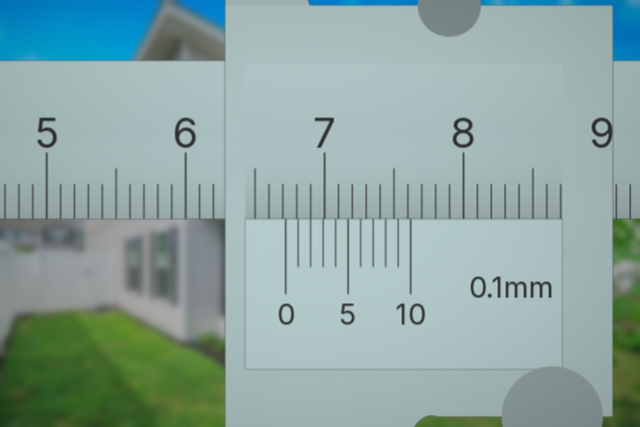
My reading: 67.2
